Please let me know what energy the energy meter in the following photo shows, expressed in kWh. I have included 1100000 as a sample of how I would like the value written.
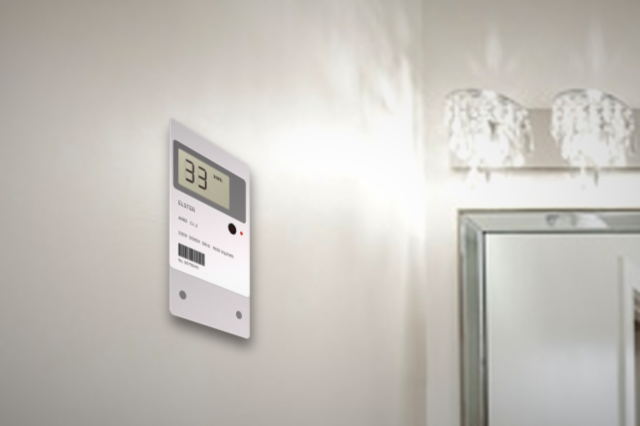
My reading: 33
